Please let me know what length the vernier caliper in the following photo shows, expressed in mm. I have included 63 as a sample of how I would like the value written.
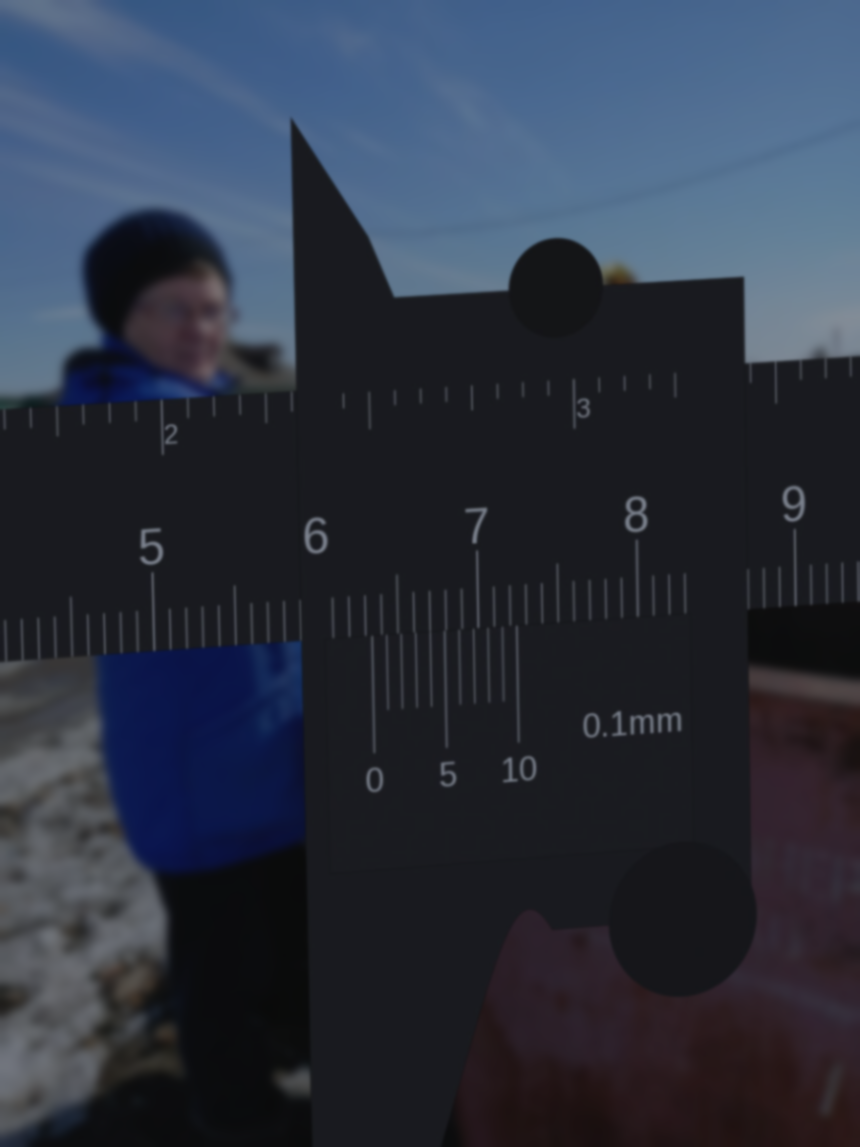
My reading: 63.4
